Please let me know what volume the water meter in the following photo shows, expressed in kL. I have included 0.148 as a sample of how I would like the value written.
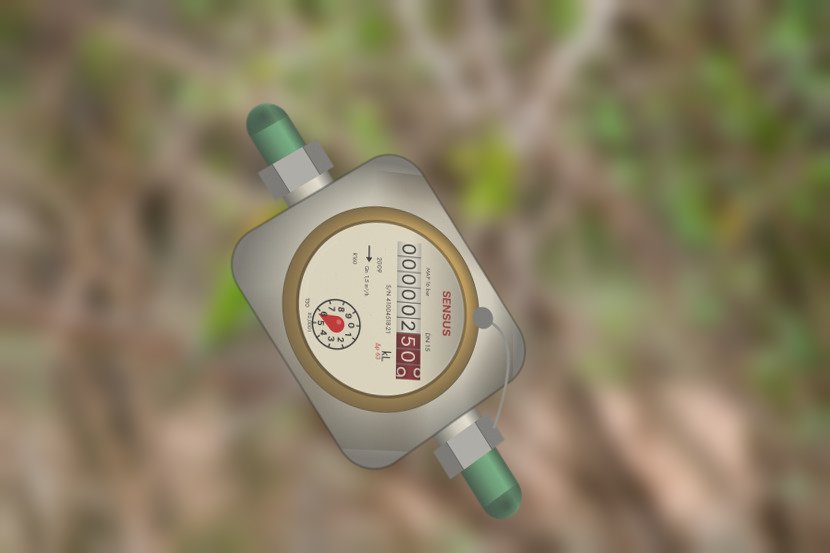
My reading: 2.5085
